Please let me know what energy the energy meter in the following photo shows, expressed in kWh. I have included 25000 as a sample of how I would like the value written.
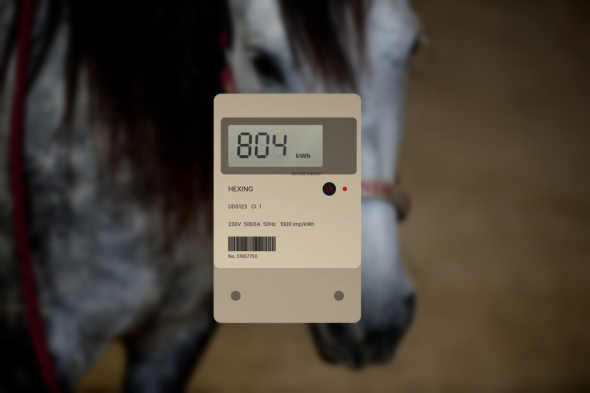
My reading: 804
